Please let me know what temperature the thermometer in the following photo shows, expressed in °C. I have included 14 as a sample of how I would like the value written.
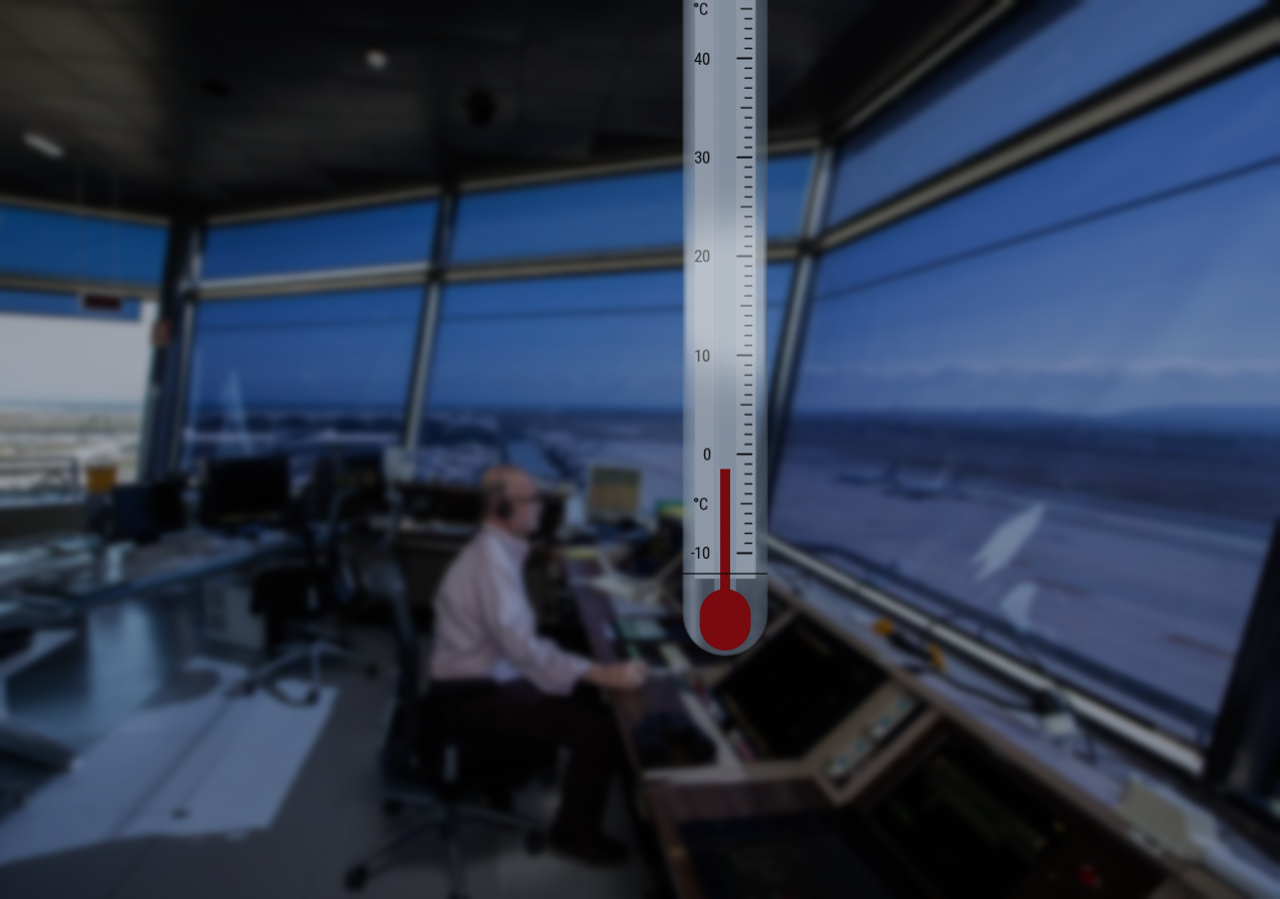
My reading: -1.5
